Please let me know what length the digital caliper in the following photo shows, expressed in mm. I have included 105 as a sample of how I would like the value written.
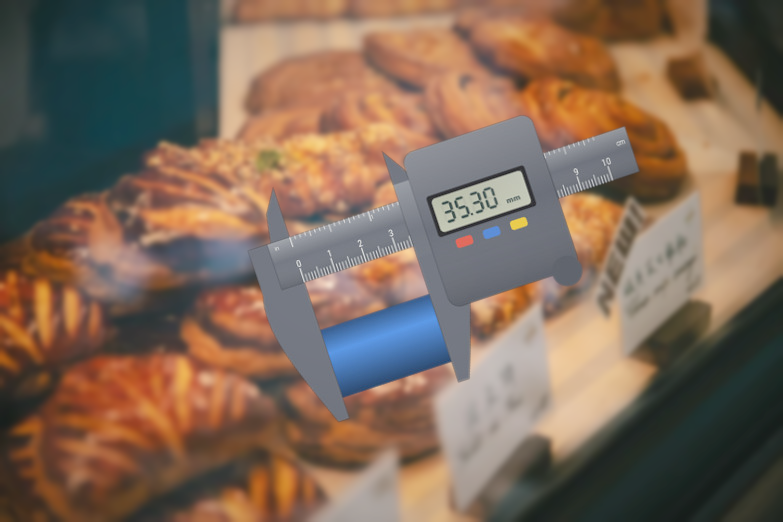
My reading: 35.30
